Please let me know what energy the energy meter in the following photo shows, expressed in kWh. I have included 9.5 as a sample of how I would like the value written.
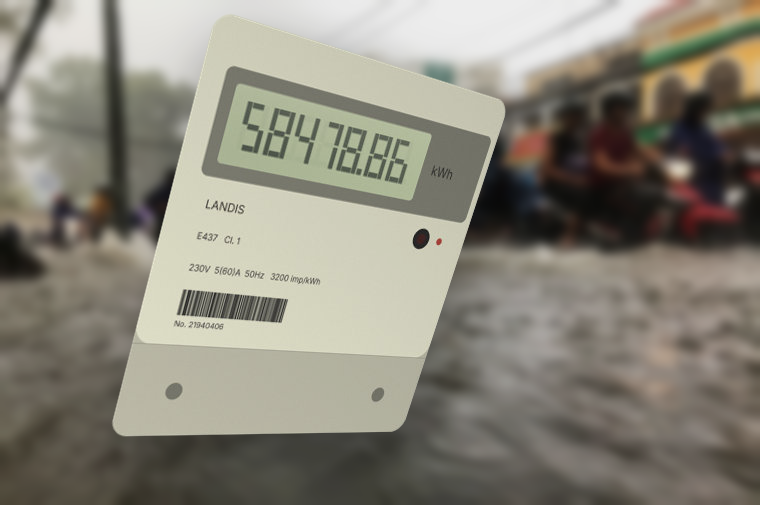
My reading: 58478.86
